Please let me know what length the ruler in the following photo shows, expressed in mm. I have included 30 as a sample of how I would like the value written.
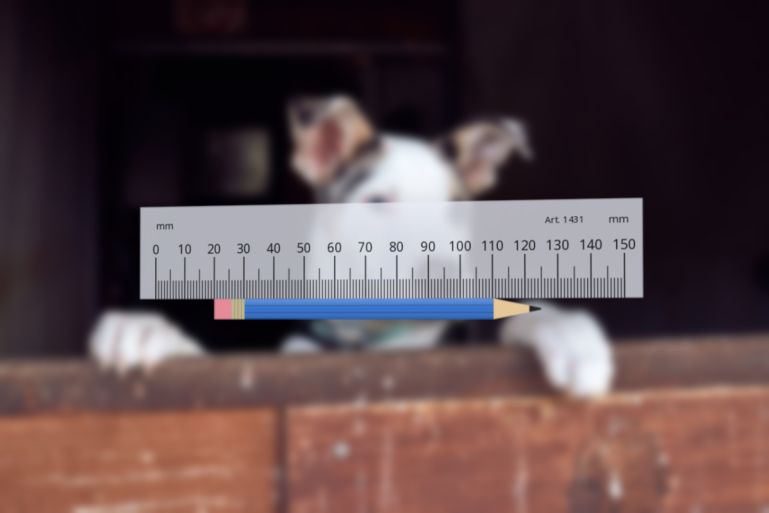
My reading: 105
